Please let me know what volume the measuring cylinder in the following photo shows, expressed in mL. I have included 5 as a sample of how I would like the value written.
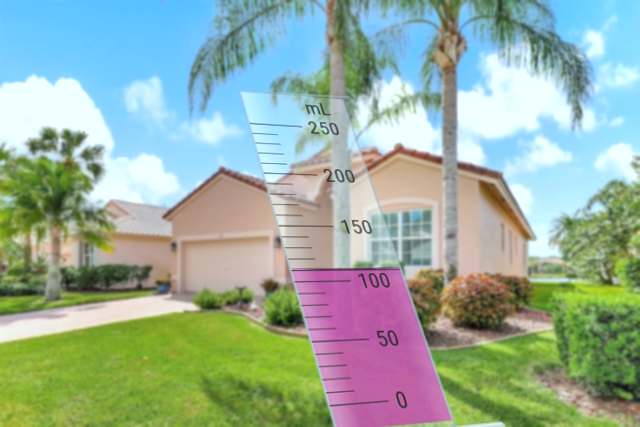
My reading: 110
